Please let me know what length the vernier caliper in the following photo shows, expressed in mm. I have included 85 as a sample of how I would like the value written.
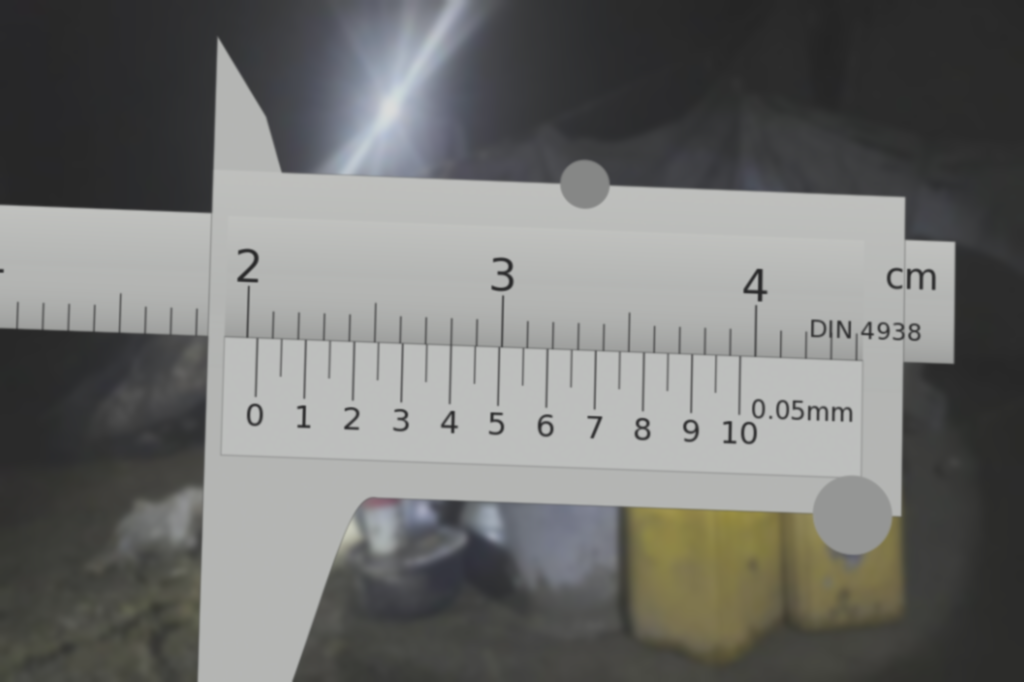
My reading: 20.4
